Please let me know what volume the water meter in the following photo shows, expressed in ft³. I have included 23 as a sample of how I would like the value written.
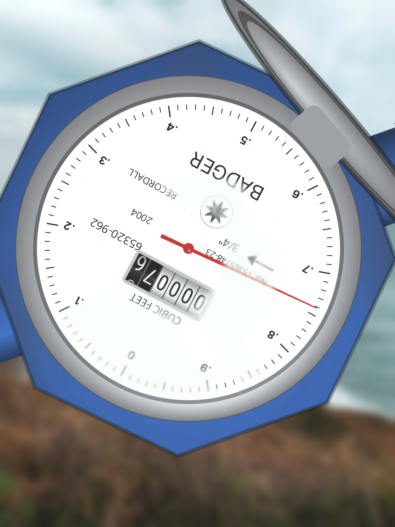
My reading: 75.74
